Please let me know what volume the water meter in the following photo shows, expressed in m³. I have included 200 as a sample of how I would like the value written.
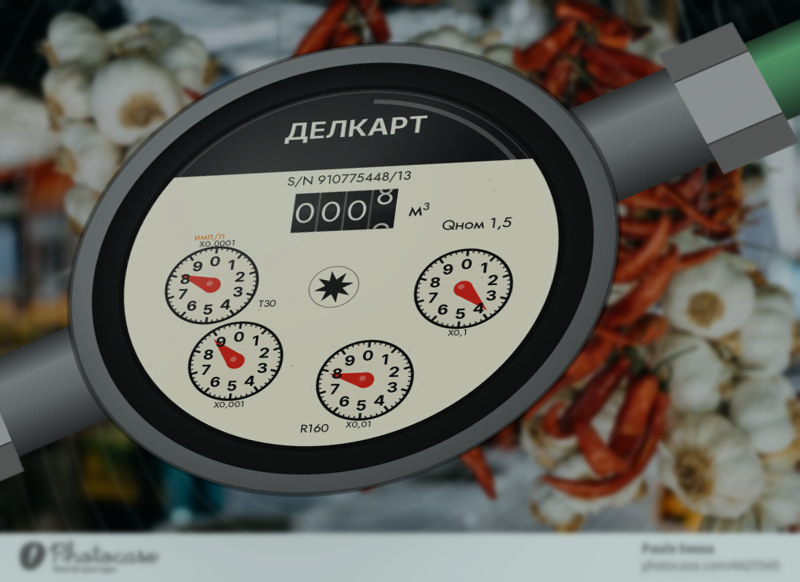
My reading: 8.3788
